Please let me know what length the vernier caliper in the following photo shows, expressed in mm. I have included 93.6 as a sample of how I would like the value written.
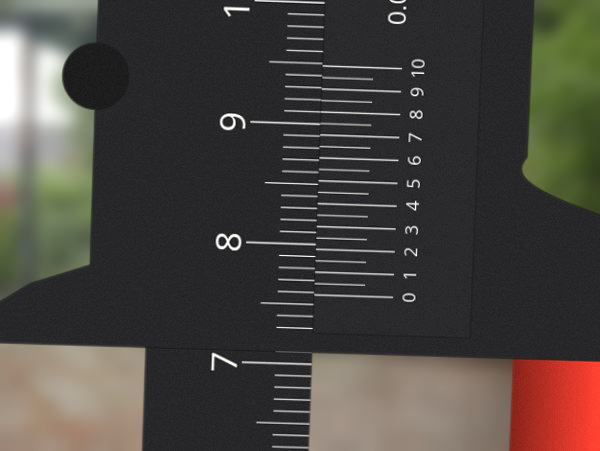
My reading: 75.8
